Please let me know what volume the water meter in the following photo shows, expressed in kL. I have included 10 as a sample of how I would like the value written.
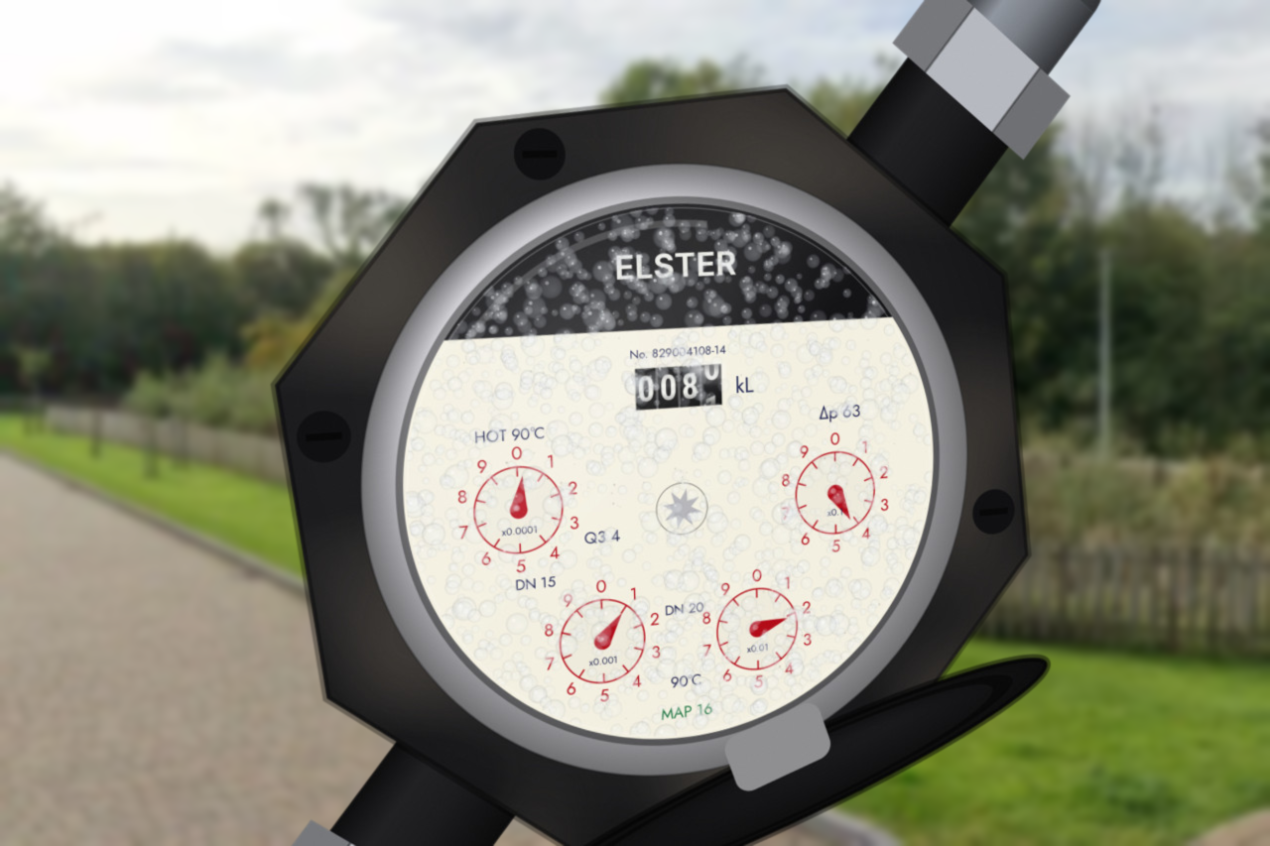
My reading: 80.4210
